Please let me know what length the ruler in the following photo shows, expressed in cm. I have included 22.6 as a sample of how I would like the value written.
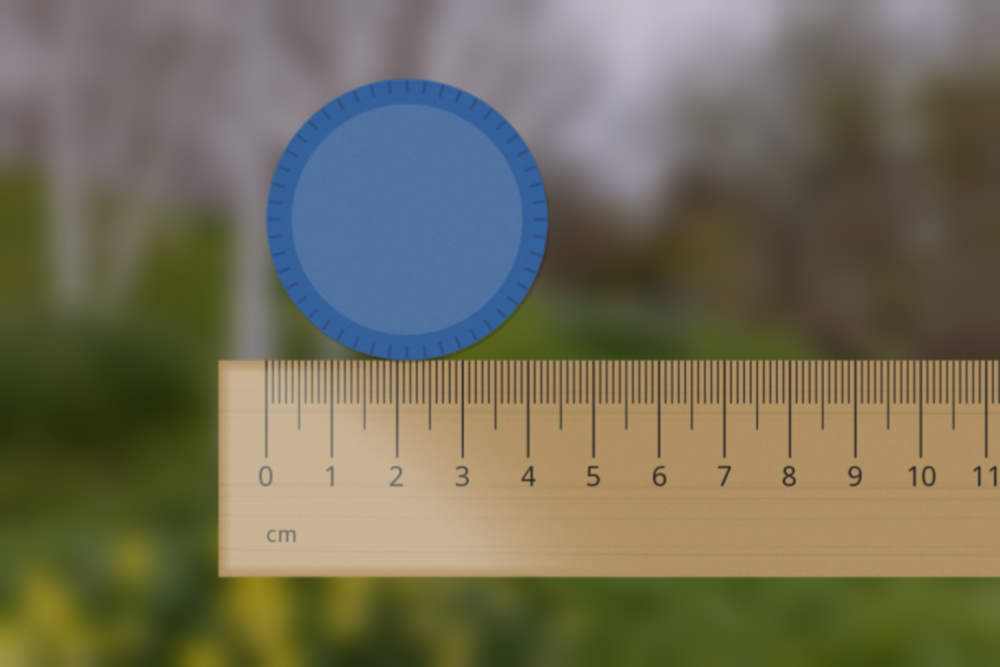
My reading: 4.3
